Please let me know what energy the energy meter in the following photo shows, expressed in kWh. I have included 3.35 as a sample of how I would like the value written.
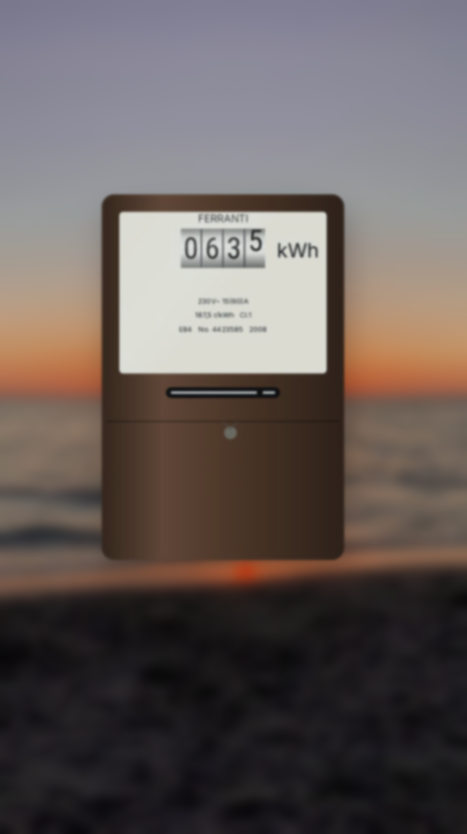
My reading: 635
